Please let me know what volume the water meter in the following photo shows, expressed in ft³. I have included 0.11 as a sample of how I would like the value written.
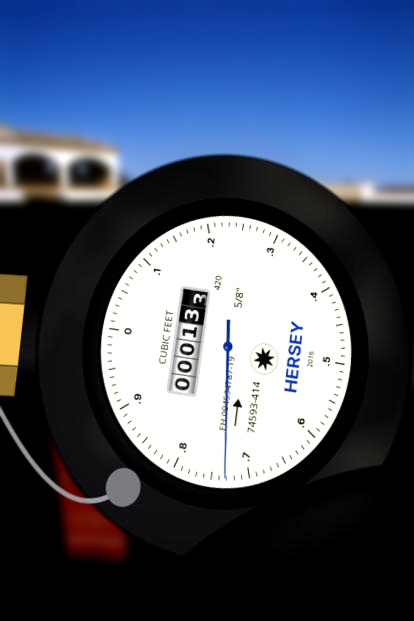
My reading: 132.73
